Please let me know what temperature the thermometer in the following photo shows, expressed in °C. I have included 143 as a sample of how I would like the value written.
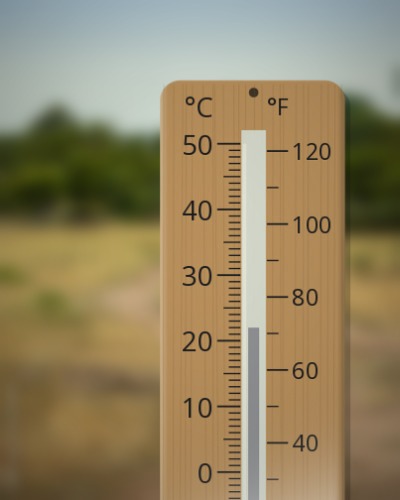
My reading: 22
